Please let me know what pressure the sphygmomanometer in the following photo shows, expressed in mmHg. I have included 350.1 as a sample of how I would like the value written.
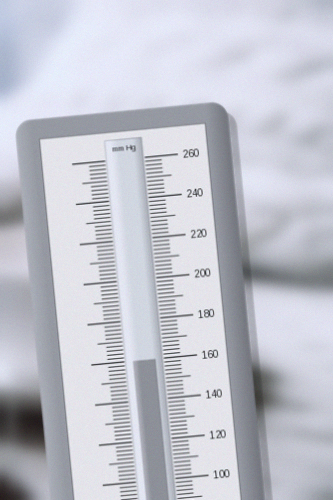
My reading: 160
